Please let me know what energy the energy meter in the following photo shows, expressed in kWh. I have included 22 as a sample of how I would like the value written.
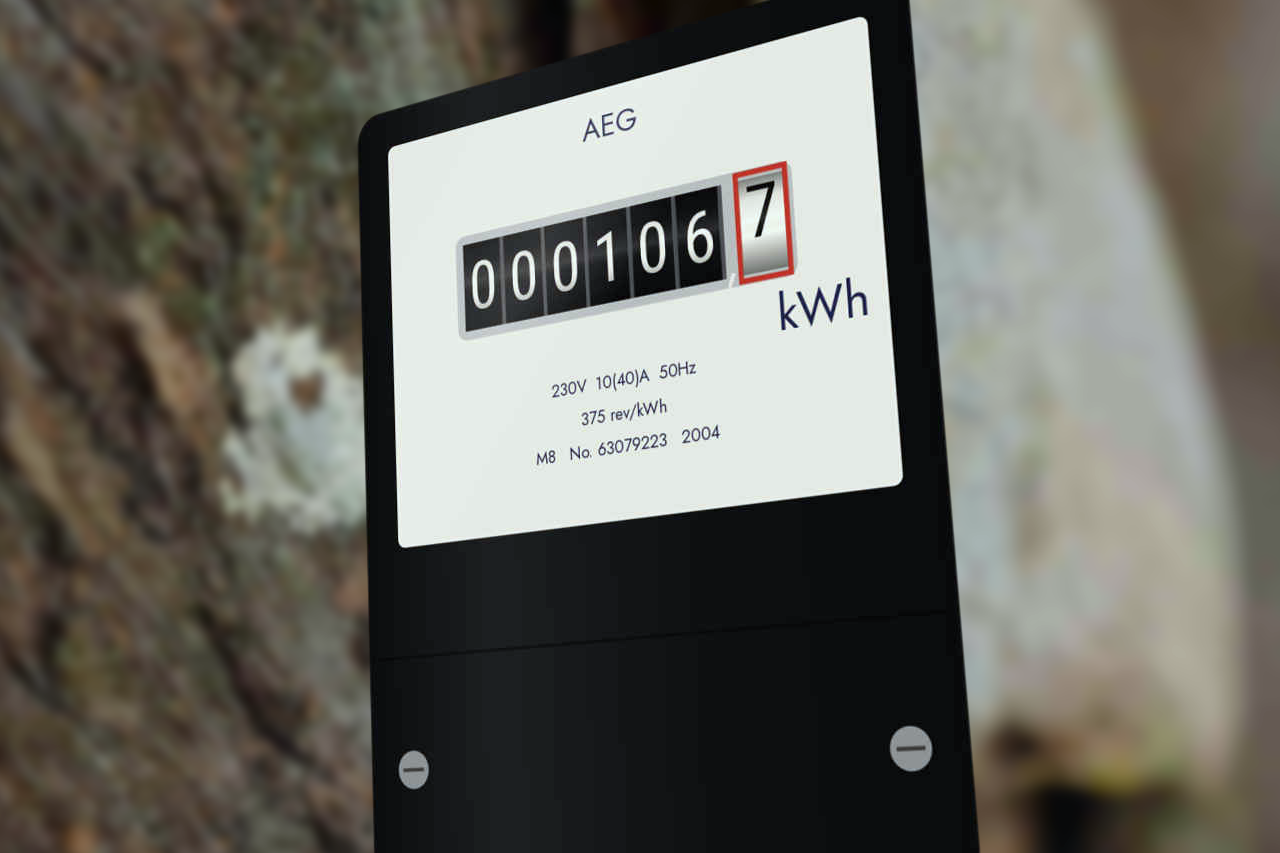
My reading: 106.7
